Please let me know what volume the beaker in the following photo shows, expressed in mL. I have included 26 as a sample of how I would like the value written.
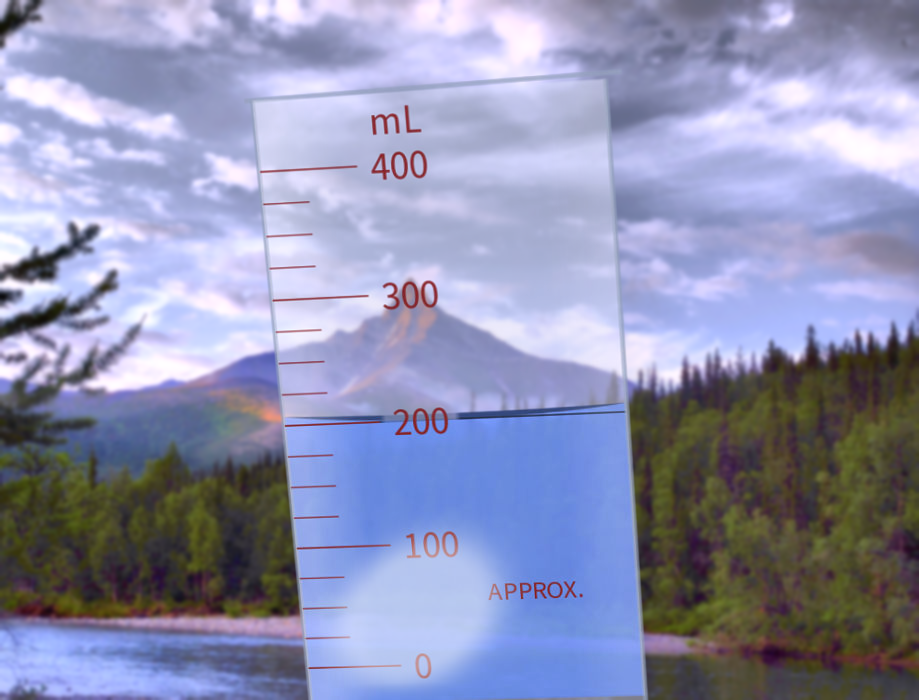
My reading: 200
